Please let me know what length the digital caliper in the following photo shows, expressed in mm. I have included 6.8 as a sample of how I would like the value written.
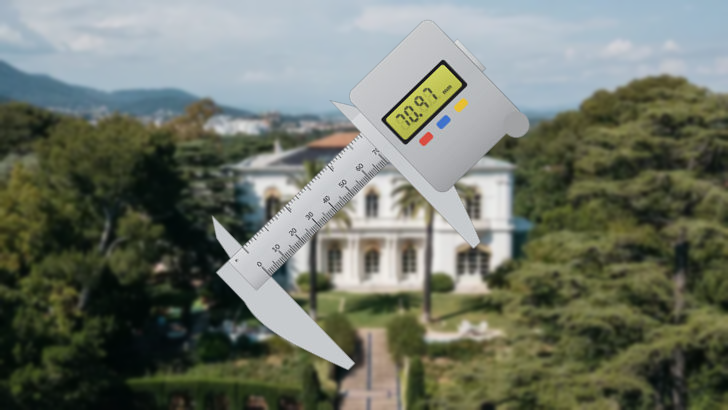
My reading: 70.97
